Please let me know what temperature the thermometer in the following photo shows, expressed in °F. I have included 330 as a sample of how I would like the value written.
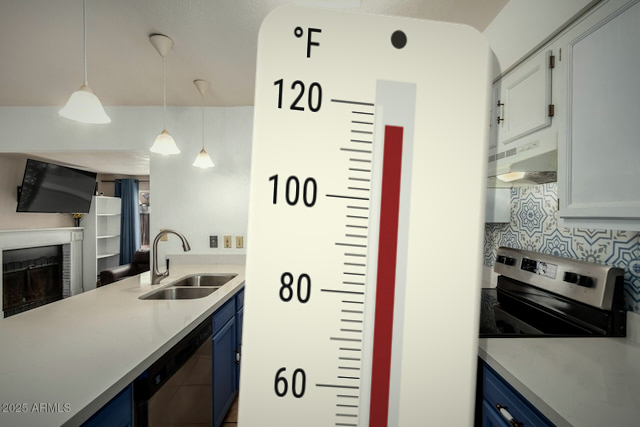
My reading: 116
